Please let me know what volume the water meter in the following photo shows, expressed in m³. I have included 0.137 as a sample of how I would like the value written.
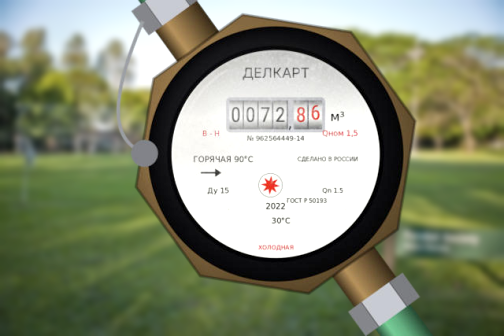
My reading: 72.86
